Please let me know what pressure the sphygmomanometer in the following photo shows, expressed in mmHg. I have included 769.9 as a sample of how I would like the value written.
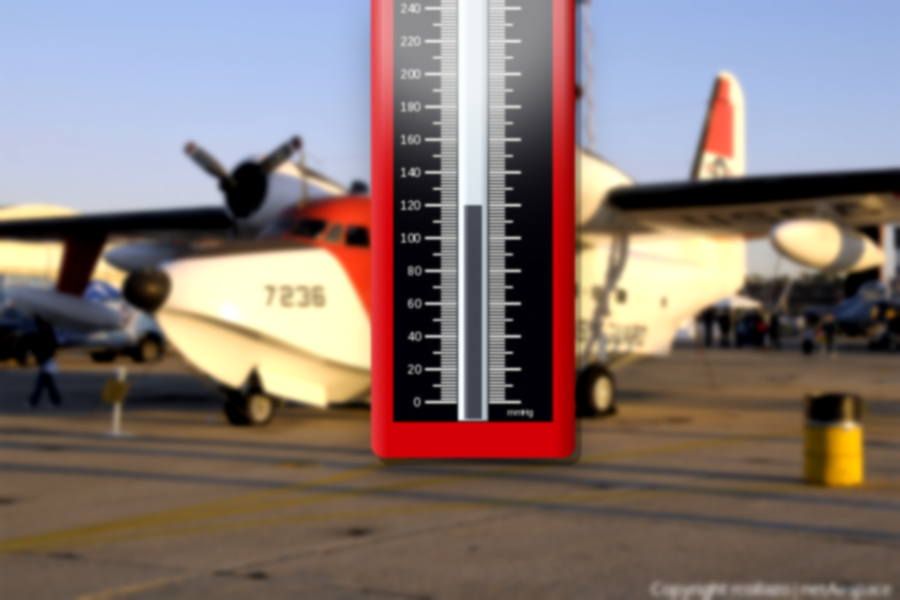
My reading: 120
